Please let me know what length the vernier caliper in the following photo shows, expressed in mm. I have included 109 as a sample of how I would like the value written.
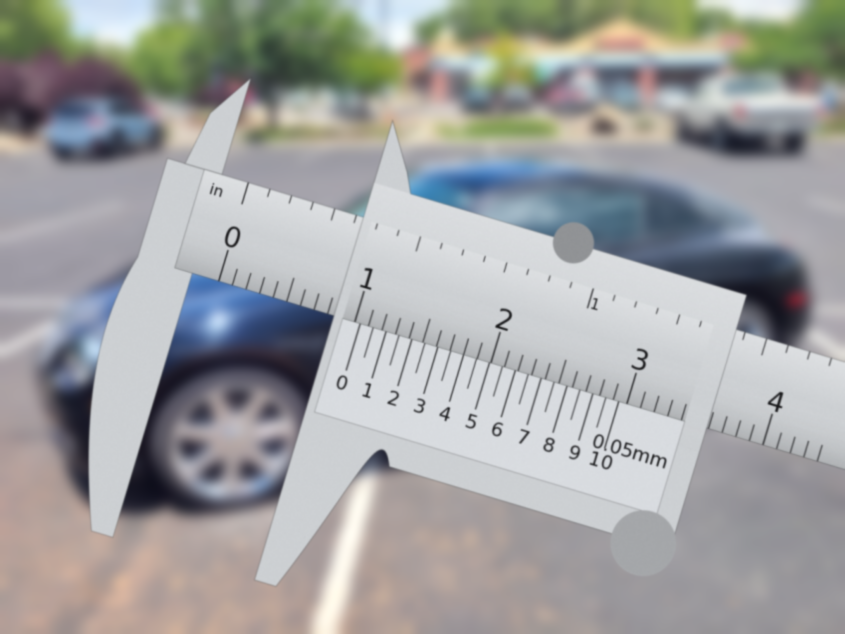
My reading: 10.4
